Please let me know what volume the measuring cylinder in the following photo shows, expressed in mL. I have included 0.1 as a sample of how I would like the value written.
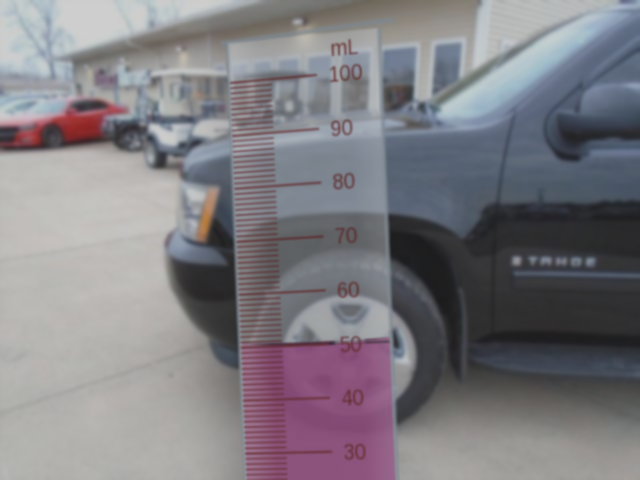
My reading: 50
